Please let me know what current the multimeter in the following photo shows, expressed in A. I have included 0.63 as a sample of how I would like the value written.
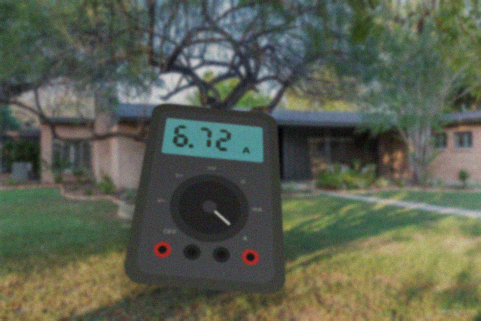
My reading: 6.72
